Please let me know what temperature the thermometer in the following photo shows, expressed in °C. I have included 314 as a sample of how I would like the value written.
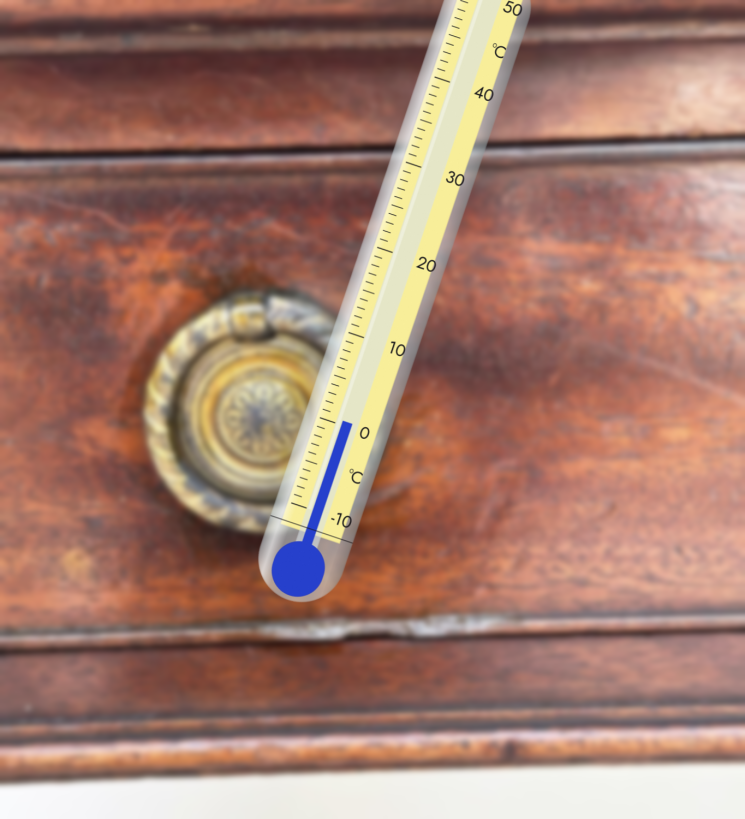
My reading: 0.5
